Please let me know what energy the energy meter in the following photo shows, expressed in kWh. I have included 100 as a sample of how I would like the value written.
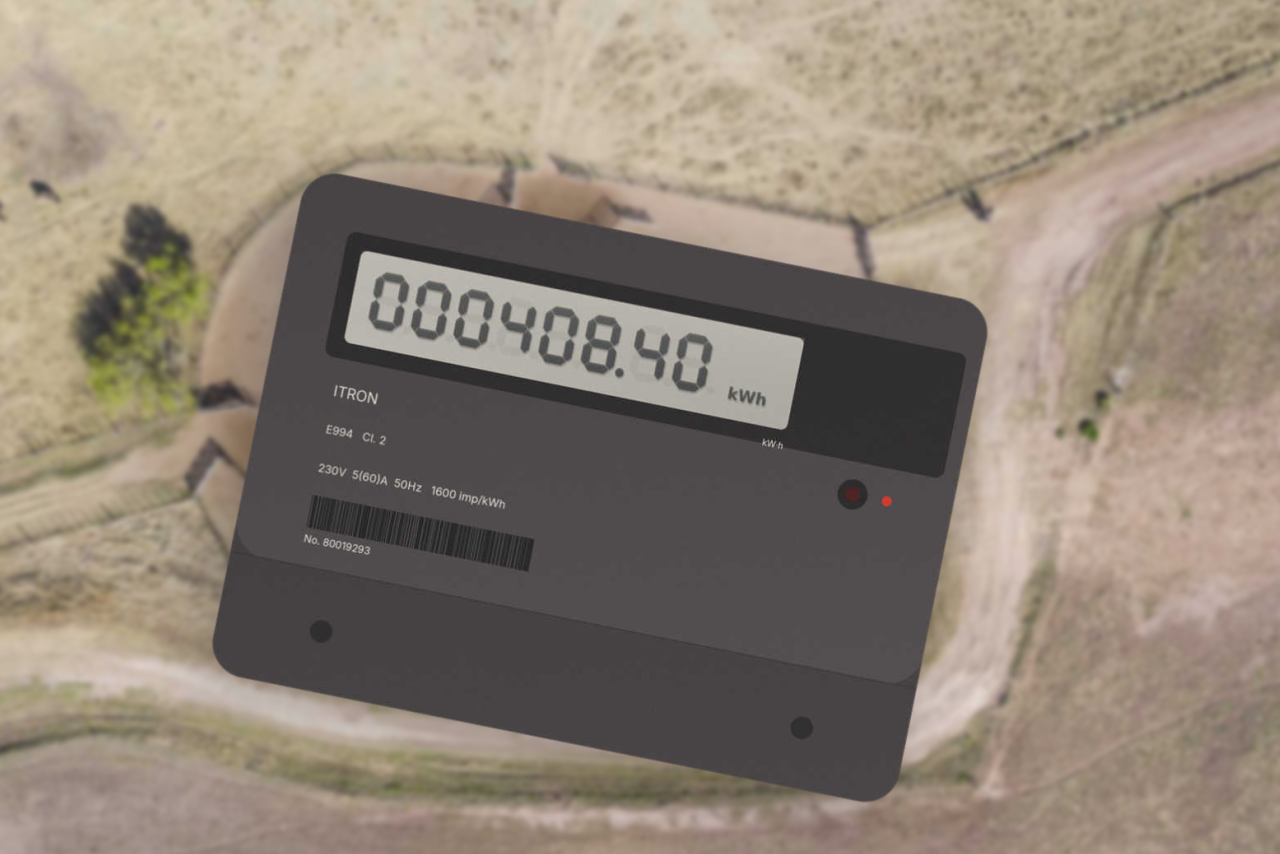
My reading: 408.40
